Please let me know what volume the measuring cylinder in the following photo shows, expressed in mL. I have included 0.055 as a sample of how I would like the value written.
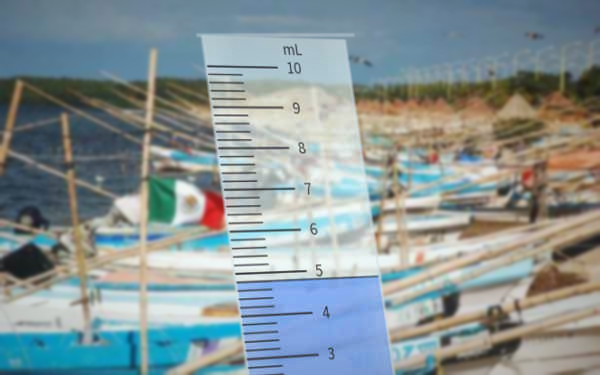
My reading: 4.8
